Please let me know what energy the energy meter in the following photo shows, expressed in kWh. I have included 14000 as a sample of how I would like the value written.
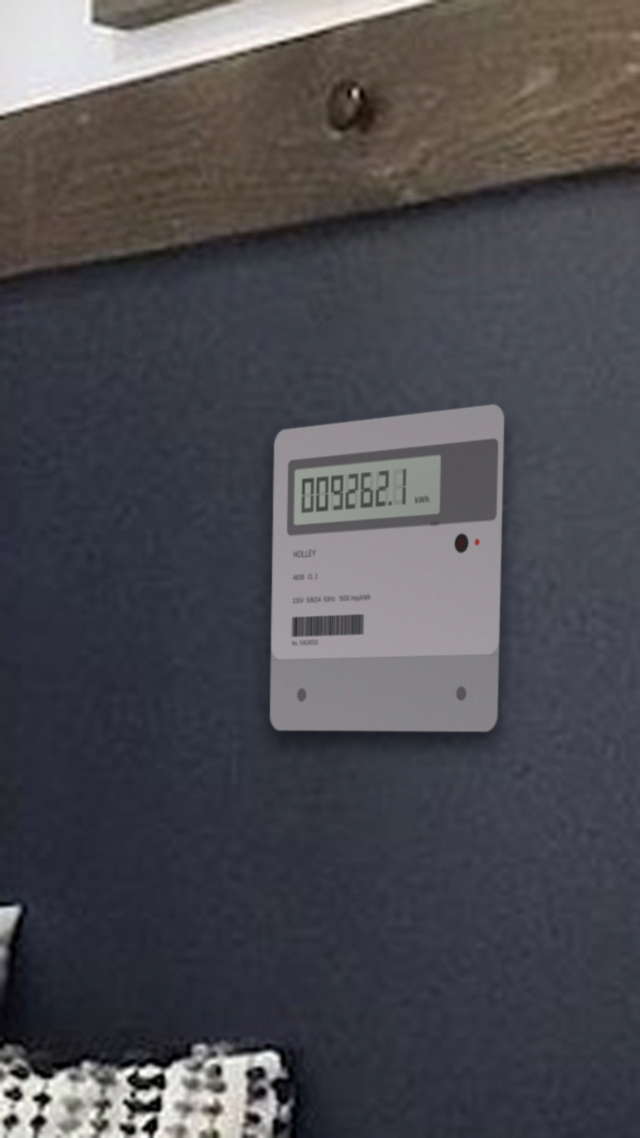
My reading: 9262.1
